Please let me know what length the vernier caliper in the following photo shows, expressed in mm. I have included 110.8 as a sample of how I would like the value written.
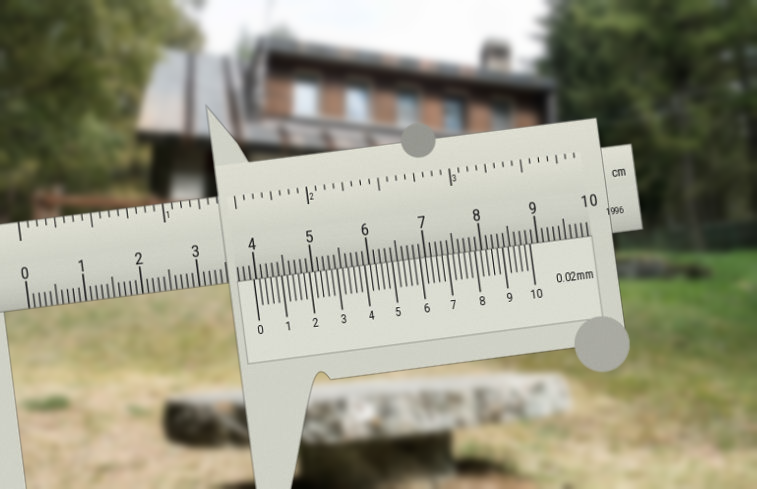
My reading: 39.6
